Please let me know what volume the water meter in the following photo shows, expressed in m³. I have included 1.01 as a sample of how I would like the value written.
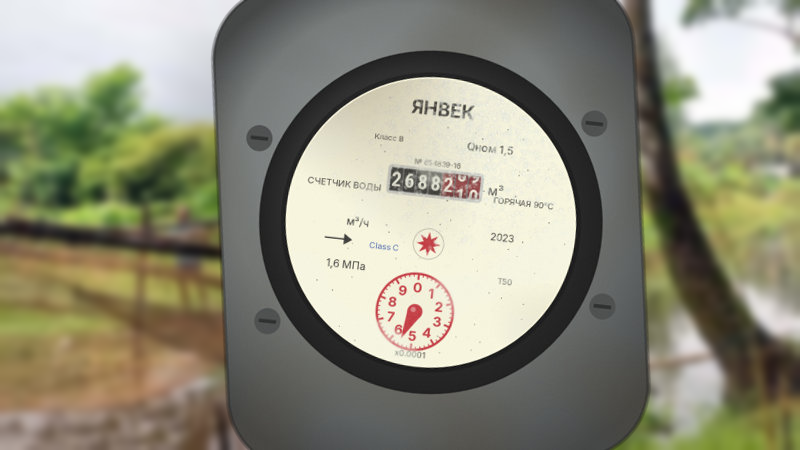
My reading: 2688.2095
